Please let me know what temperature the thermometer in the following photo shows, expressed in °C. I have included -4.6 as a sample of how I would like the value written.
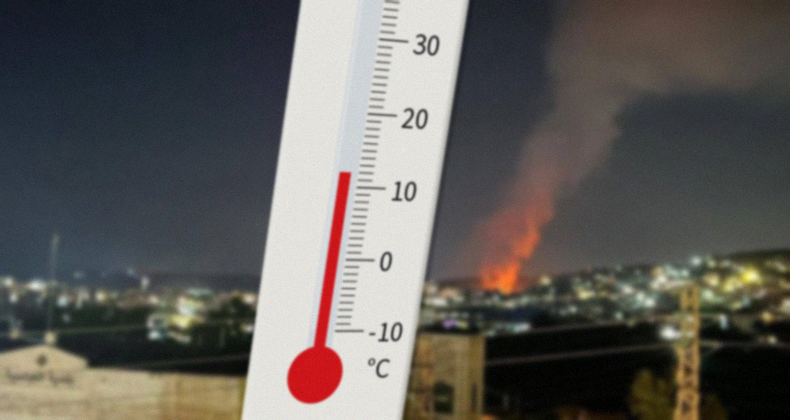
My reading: 12
